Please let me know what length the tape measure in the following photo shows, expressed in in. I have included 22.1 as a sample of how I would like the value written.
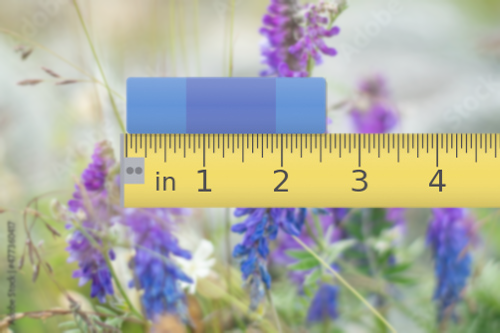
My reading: 2.5625
